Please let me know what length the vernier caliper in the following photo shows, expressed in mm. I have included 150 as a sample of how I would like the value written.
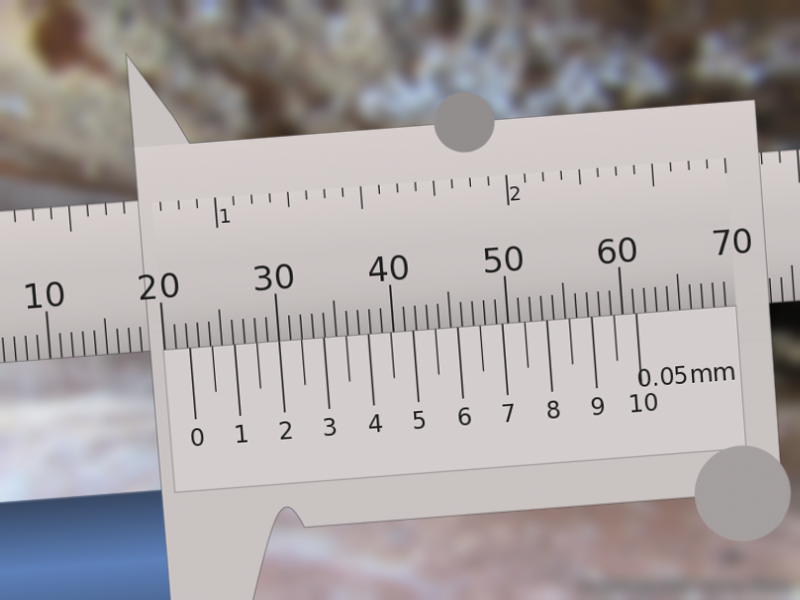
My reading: 22.2
